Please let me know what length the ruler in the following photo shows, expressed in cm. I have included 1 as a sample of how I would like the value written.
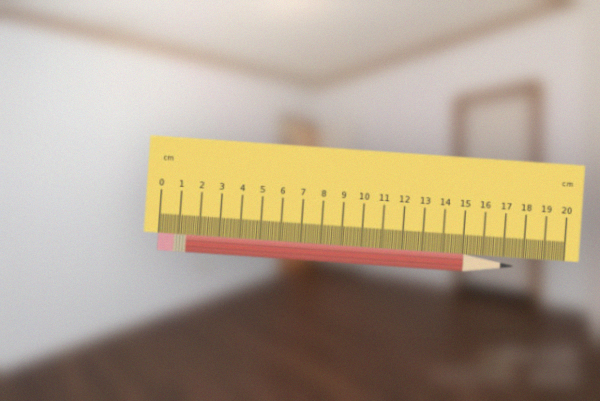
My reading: 17.5
